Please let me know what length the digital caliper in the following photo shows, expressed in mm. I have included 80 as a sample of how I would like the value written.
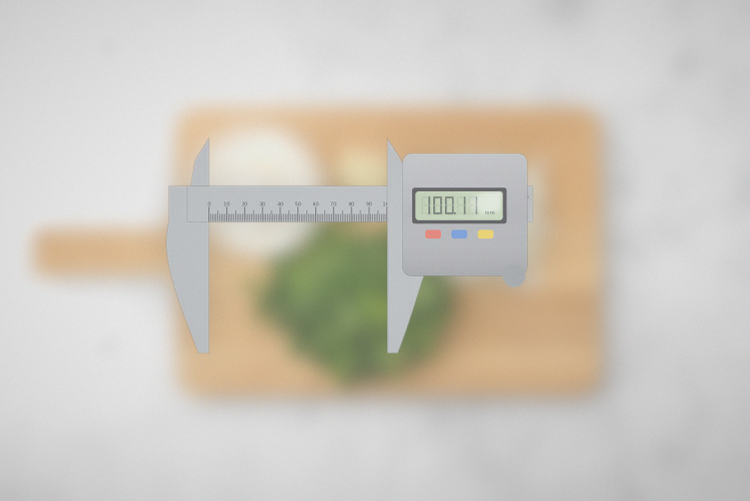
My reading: 100.11
